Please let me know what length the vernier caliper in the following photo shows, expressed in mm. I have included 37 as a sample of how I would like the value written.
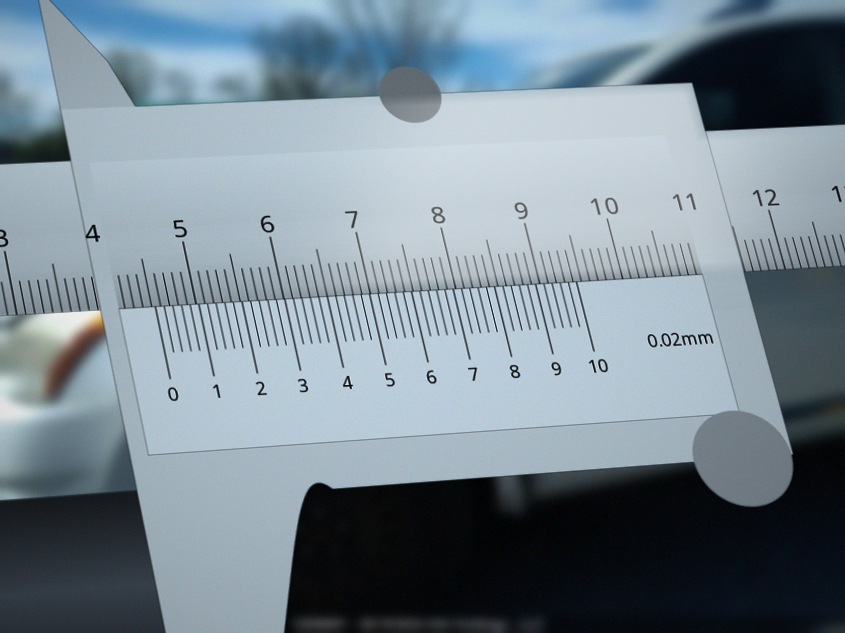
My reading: 45.4
